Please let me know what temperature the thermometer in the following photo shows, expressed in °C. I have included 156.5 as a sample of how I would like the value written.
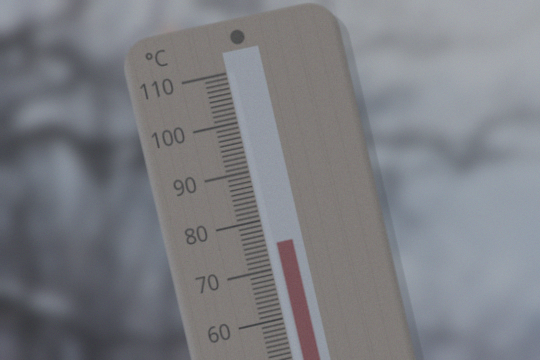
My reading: 75
